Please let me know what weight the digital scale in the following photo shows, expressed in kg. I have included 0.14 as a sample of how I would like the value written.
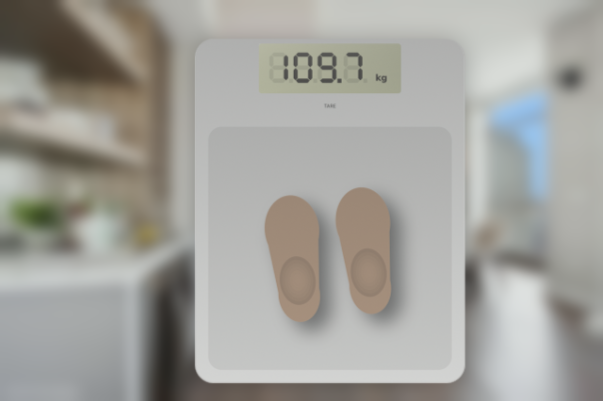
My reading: 109.7
